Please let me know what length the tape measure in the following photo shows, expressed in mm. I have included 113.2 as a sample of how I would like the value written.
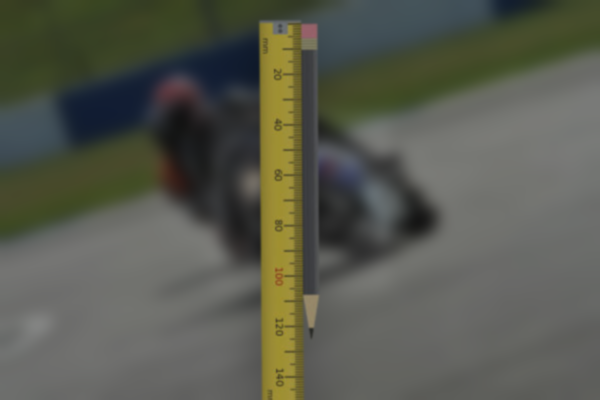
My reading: 125
